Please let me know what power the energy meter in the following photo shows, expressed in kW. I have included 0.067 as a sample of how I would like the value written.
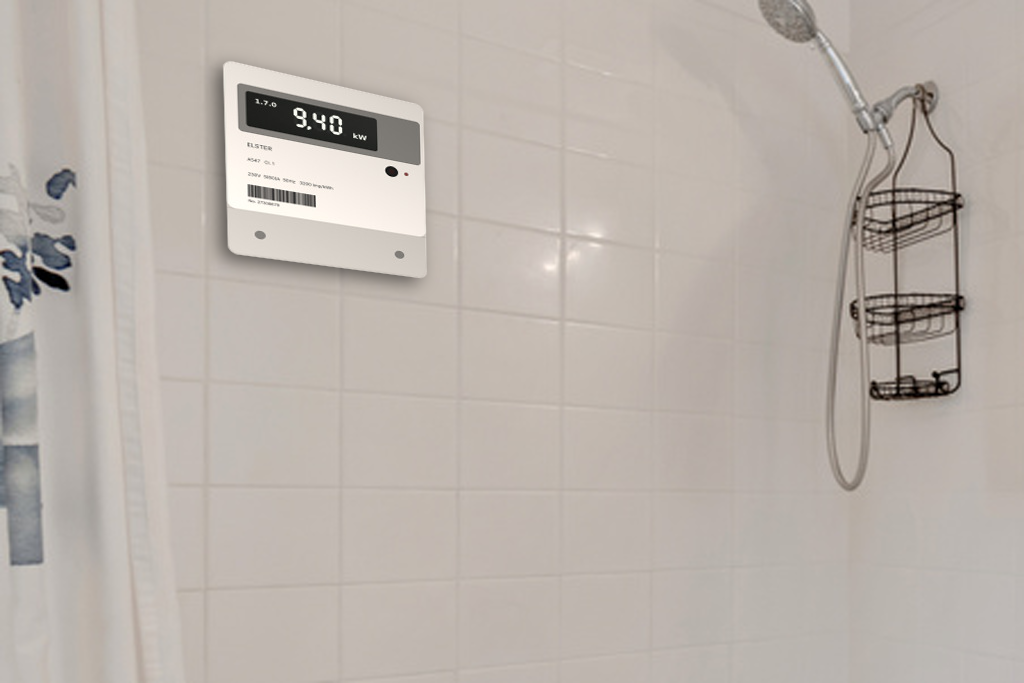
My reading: 9.40
